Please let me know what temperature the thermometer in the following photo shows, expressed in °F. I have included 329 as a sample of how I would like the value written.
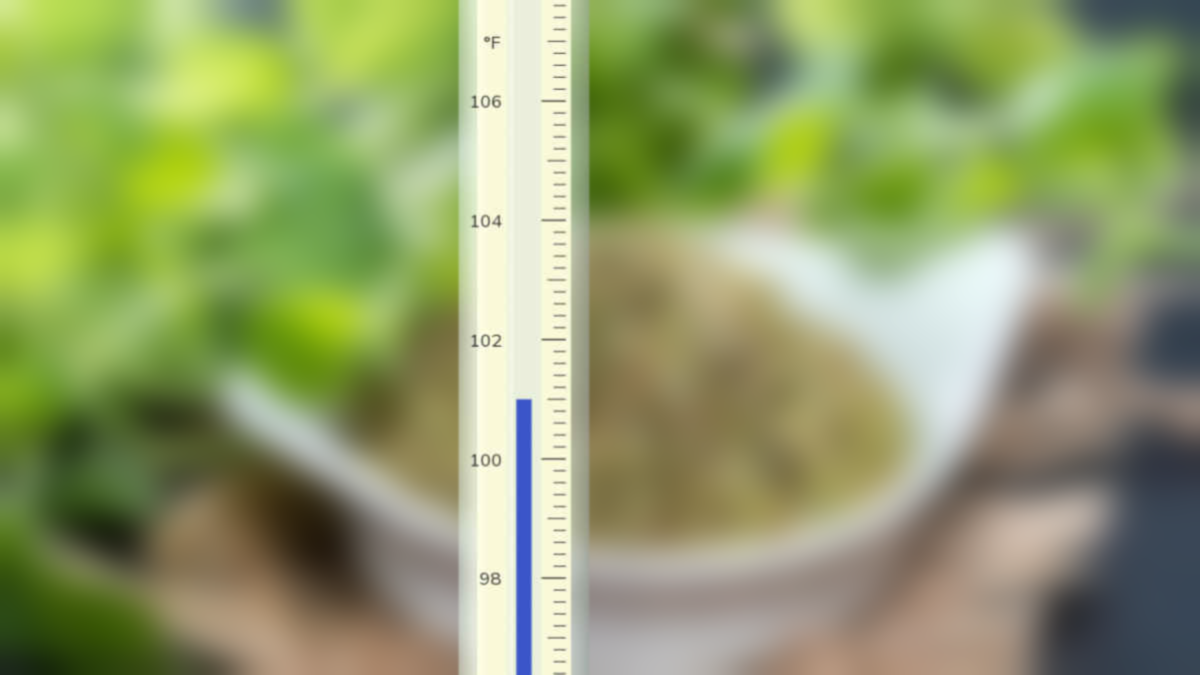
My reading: 101
